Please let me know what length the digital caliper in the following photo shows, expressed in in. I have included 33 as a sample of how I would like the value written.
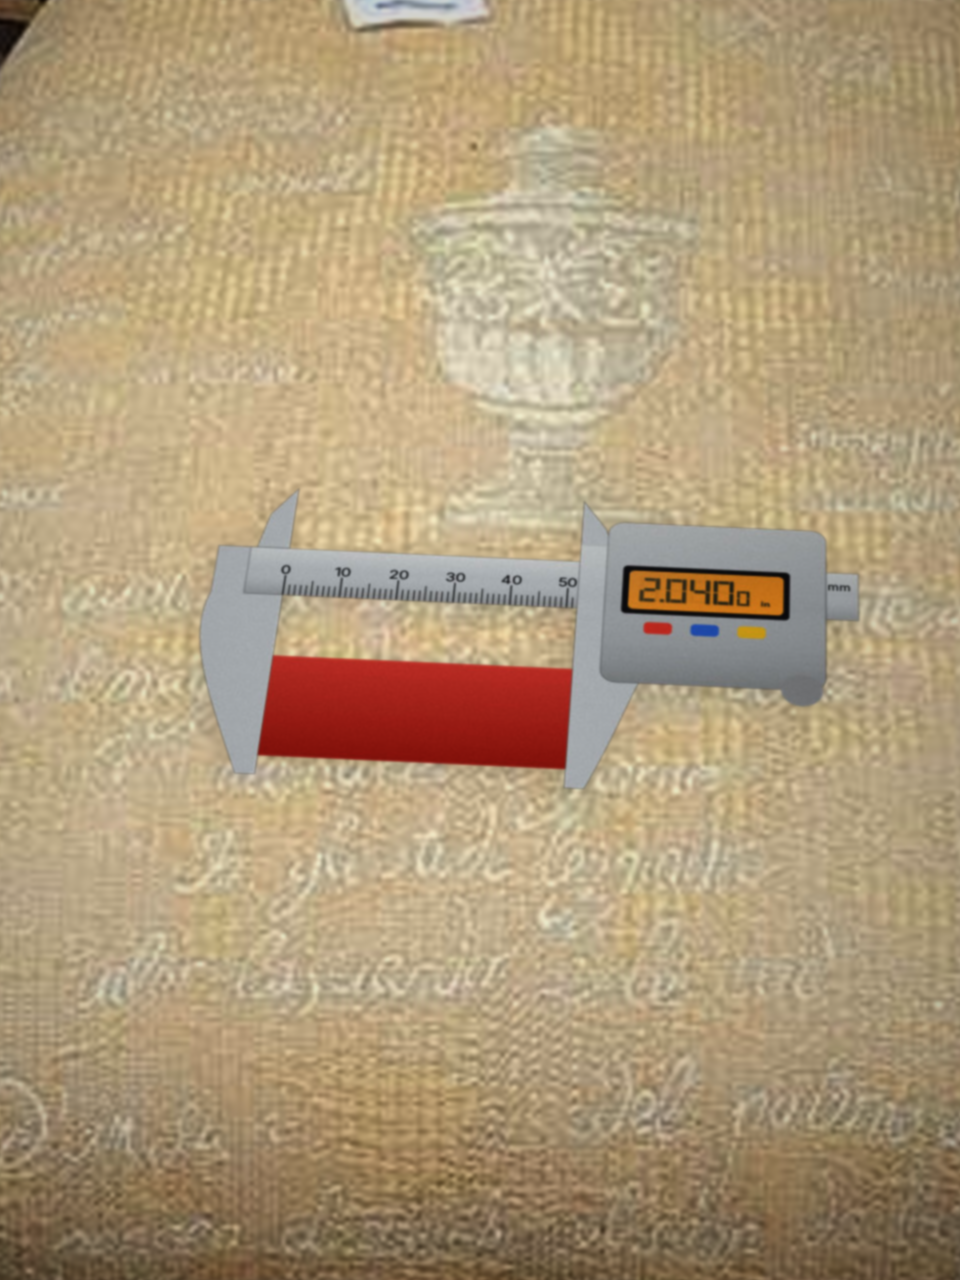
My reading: 2.0400
